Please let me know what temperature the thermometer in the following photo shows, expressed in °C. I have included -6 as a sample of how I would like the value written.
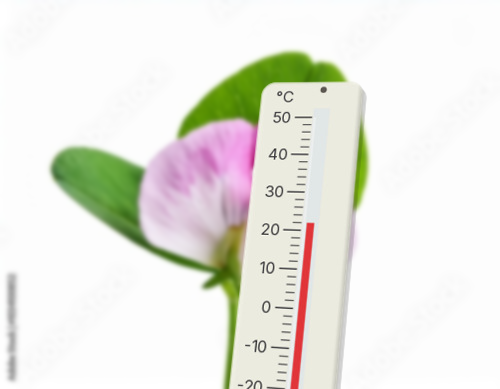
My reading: 22
